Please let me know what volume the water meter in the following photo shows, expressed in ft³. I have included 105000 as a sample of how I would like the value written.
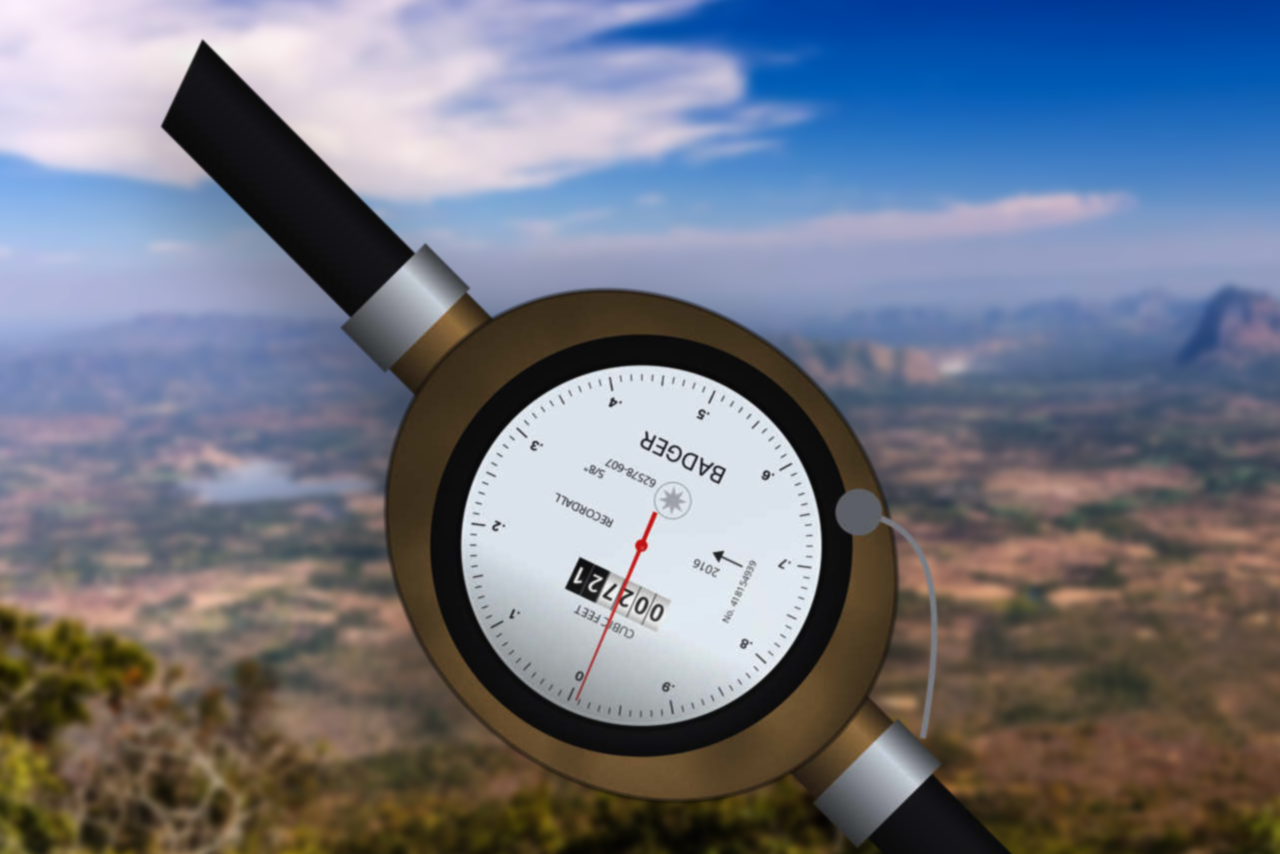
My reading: 2720.99
